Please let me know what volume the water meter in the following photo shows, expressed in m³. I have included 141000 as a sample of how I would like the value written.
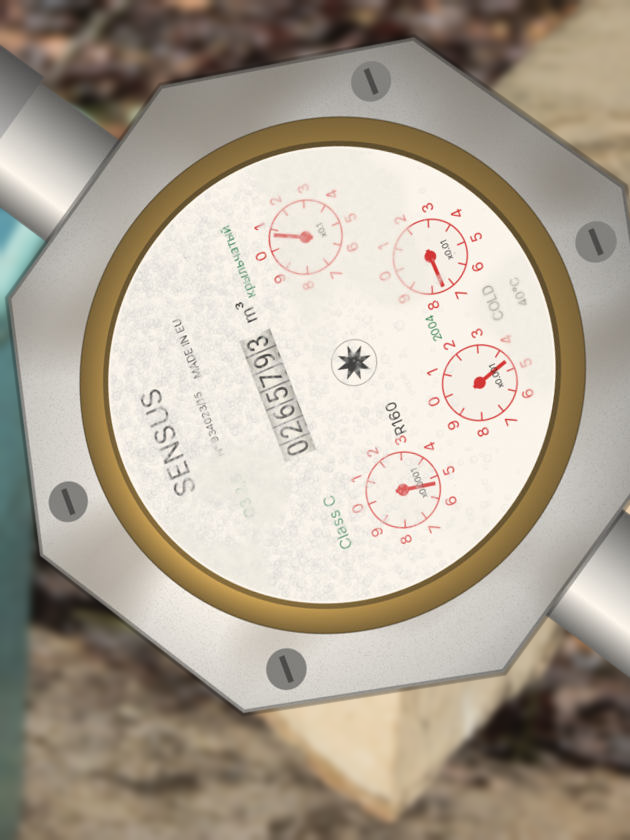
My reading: 265793.0745
